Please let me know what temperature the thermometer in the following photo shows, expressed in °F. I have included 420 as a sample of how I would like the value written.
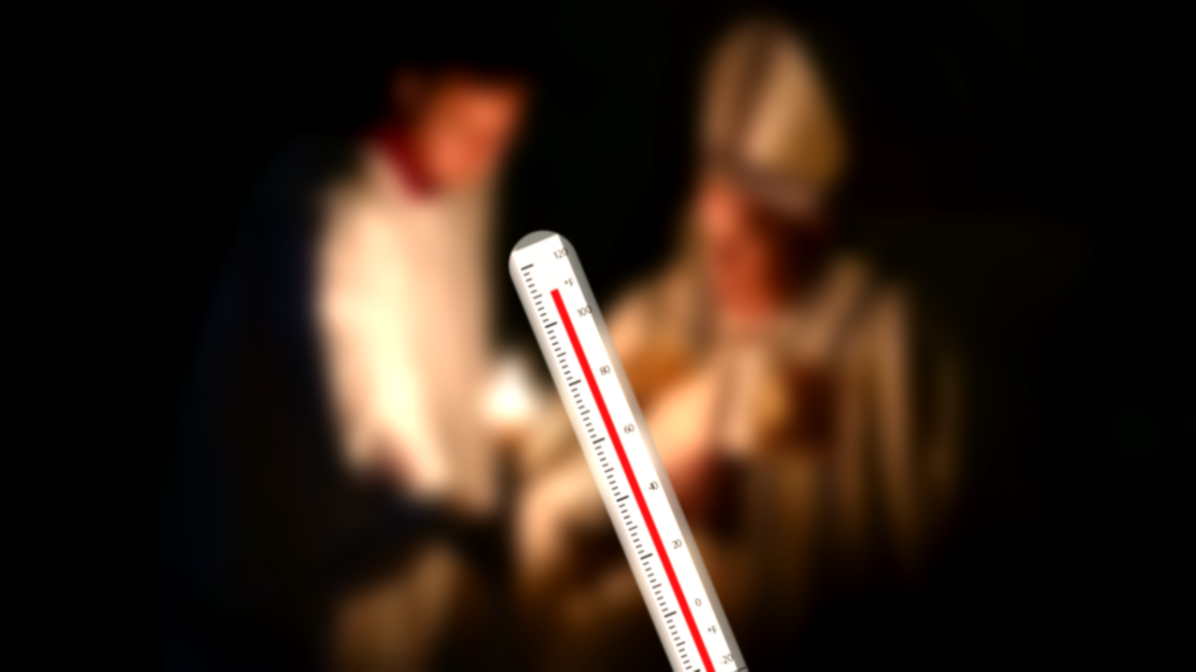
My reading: 110
